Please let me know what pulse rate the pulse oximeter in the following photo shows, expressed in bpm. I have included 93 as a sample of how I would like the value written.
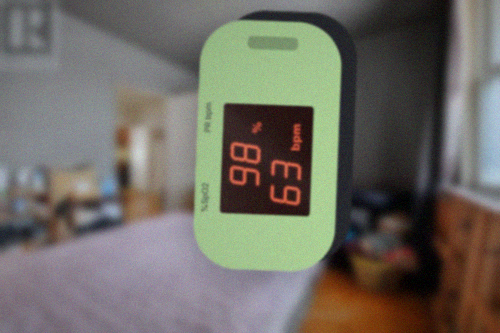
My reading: 63
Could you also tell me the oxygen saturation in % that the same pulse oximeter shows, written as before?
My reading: 98
